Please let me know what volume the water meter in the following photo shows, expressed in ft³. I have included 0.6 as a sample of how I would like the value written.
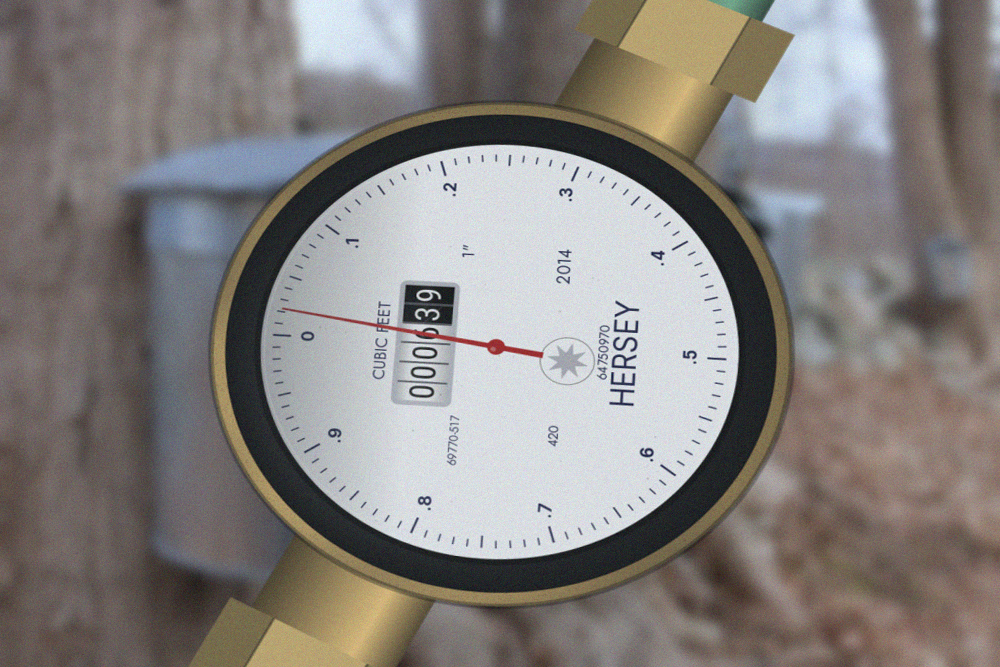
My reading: 639.02
